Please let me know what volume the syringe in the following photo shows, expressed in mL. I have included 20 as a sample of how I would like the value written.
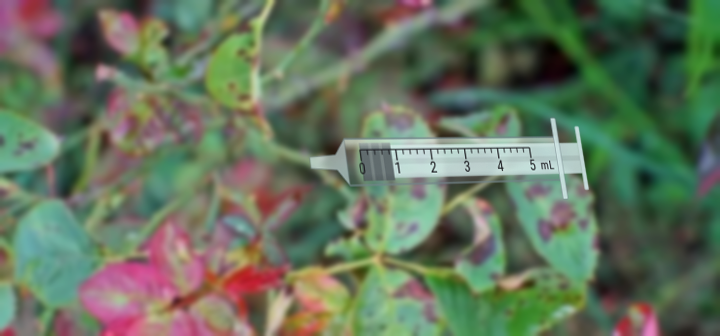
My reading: 0
